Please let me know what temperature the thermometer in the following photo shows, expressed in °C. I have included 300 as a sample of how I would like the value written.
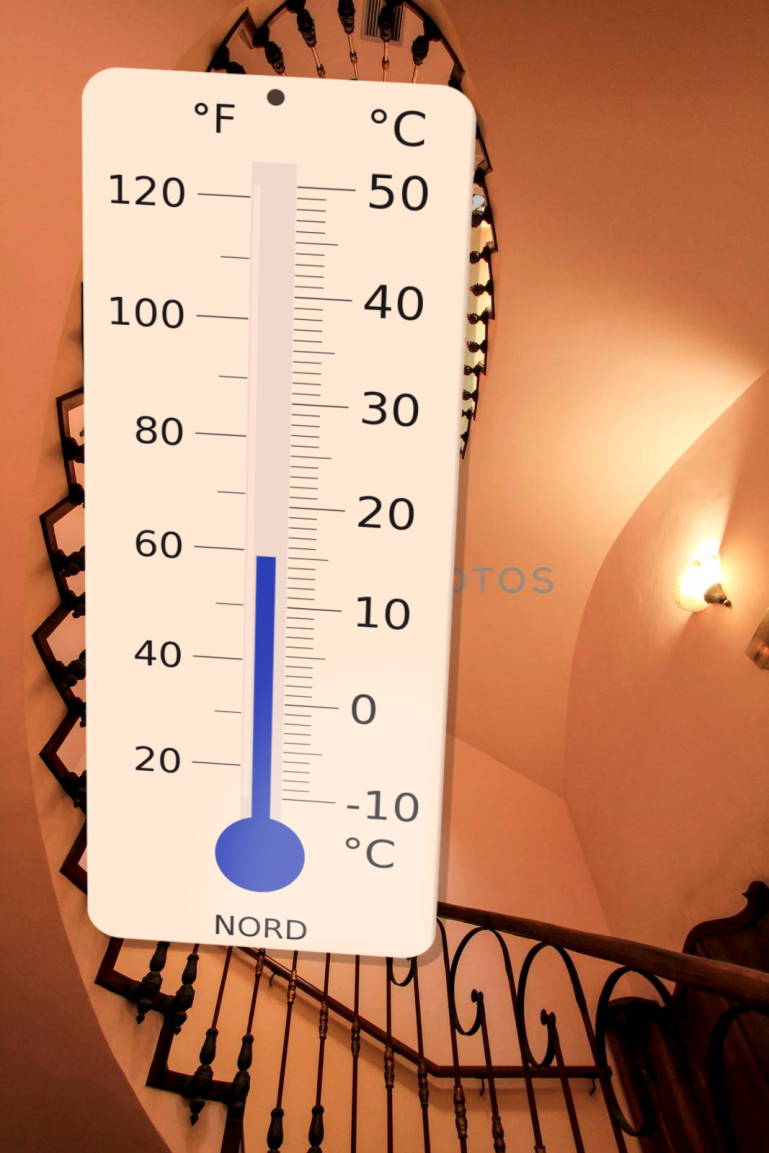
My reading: 15
